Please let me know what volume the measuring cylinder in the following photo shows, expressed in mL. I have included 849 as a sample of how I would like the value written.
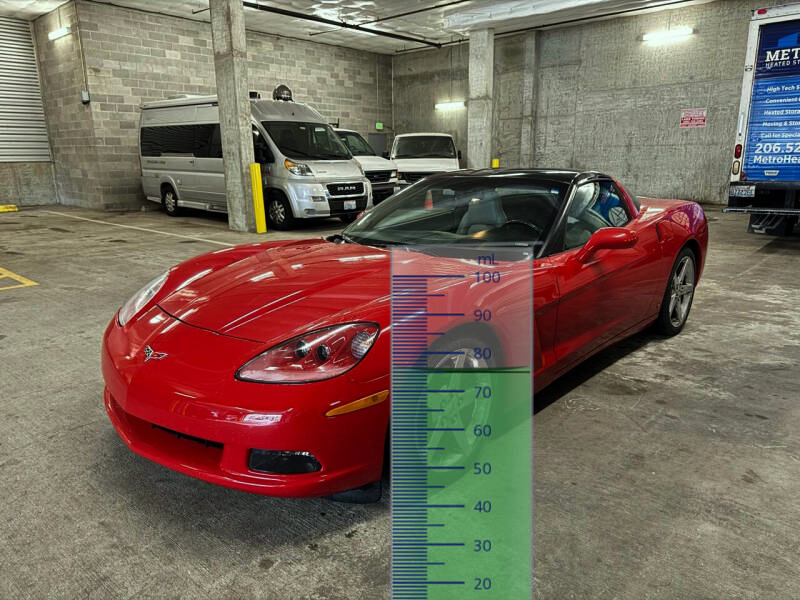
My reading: 75
